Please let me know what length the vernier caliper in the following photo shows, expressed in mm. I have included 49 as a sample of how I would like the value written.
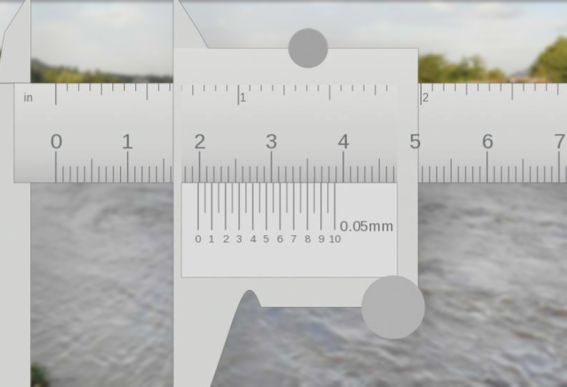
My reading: 19.8
